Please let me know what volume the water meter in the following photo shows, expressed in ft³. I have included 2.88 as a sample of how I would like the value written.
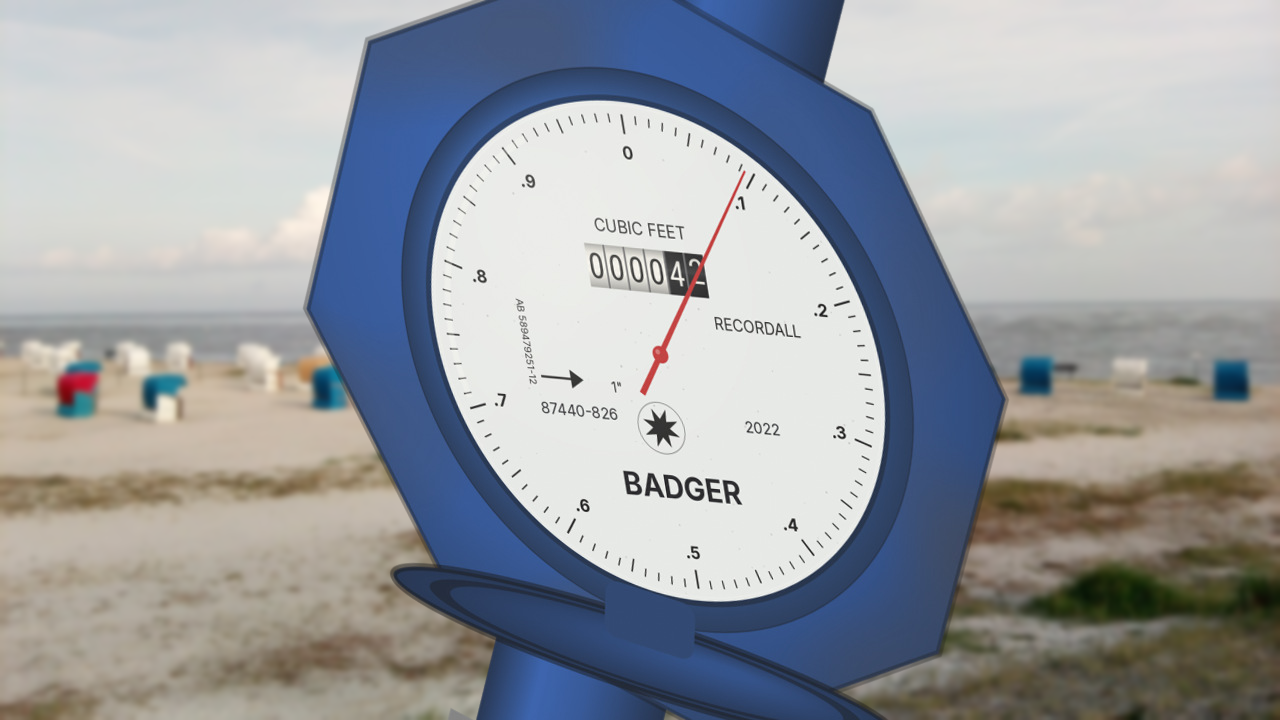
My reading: 42.09
